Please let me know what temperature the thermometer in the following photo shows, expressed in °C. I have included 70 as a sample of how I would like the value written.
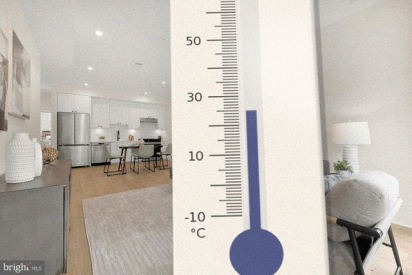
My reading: 25
